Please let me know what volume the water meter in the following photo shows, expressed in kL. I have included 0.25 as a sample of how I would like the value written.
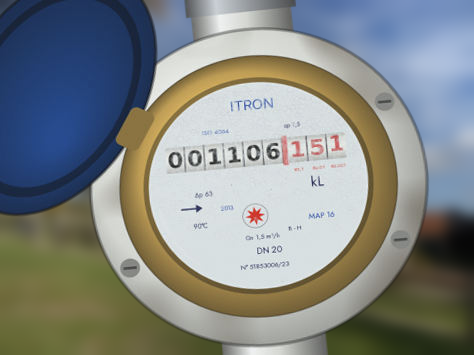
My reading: 1106.151
